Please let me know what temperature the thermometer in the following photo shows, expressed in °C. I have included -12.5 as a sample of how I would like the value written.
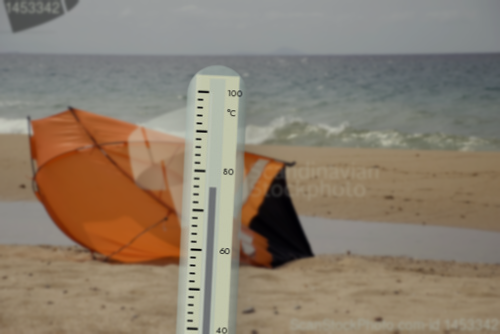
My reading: 76
